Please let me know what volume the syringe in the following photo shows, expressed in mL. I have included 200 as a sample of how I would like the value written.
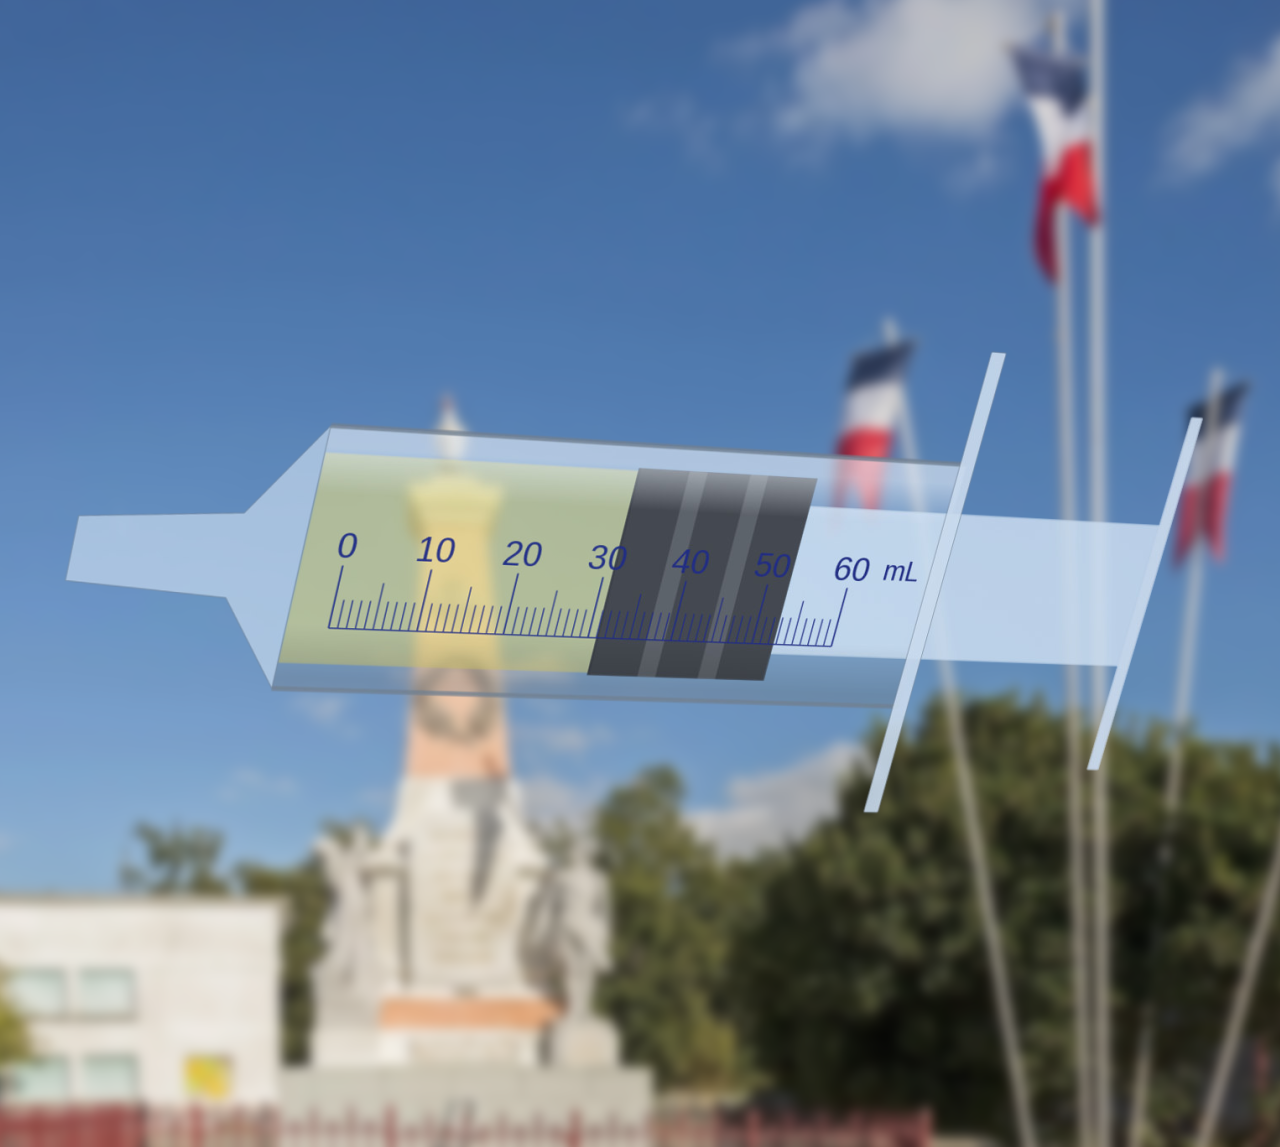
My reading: 31
